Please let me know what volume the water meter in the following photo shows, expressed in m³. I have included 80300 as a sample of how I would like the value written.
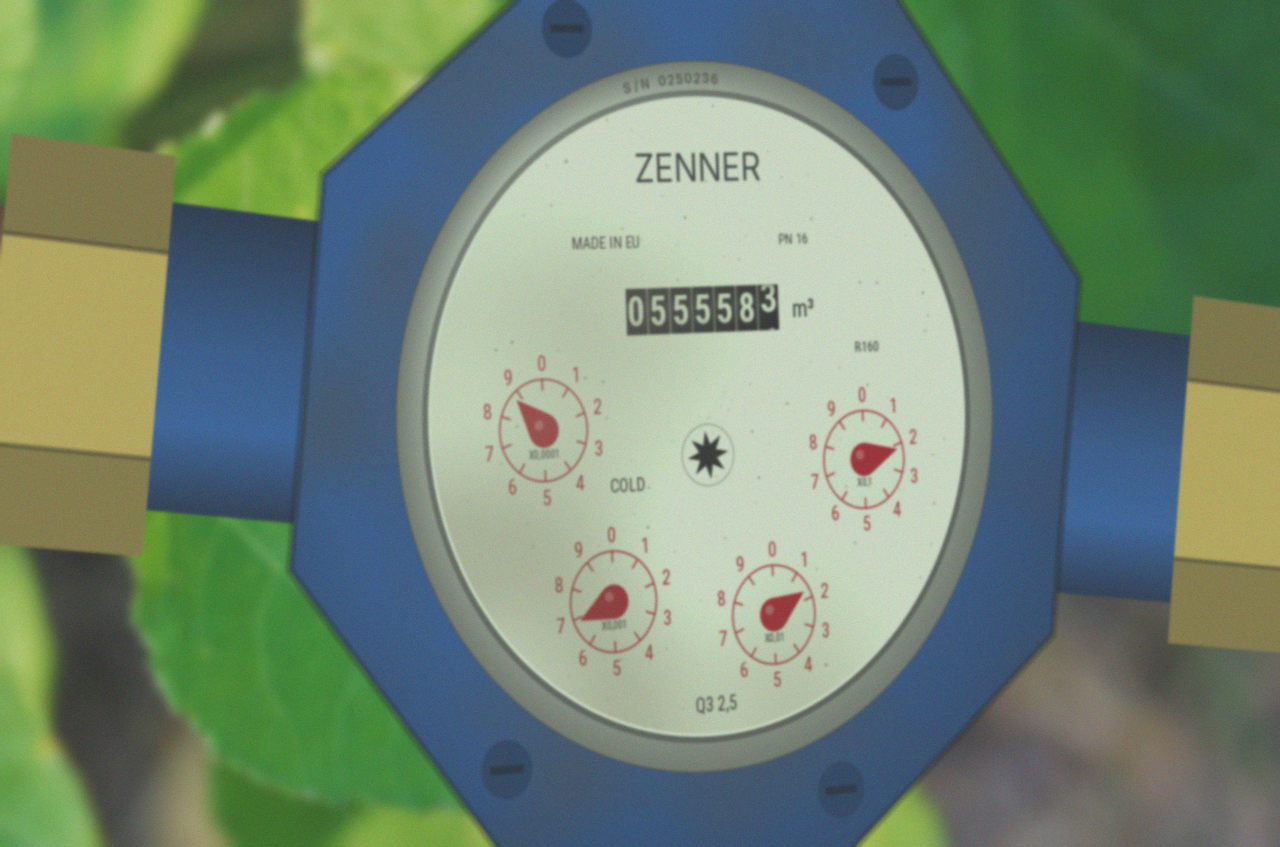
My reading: 555583.2168
